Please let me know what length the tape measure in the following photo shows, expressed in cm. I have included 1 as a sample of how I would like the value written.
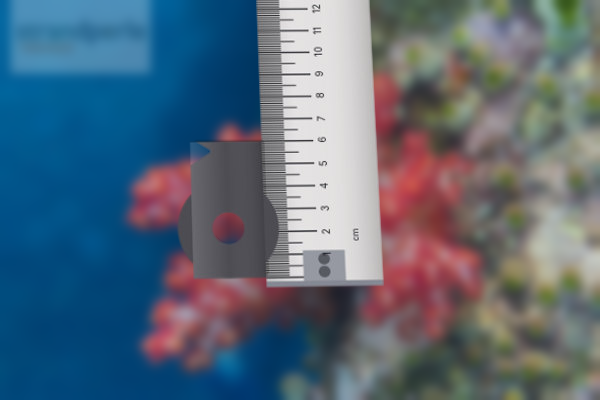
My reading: 6
